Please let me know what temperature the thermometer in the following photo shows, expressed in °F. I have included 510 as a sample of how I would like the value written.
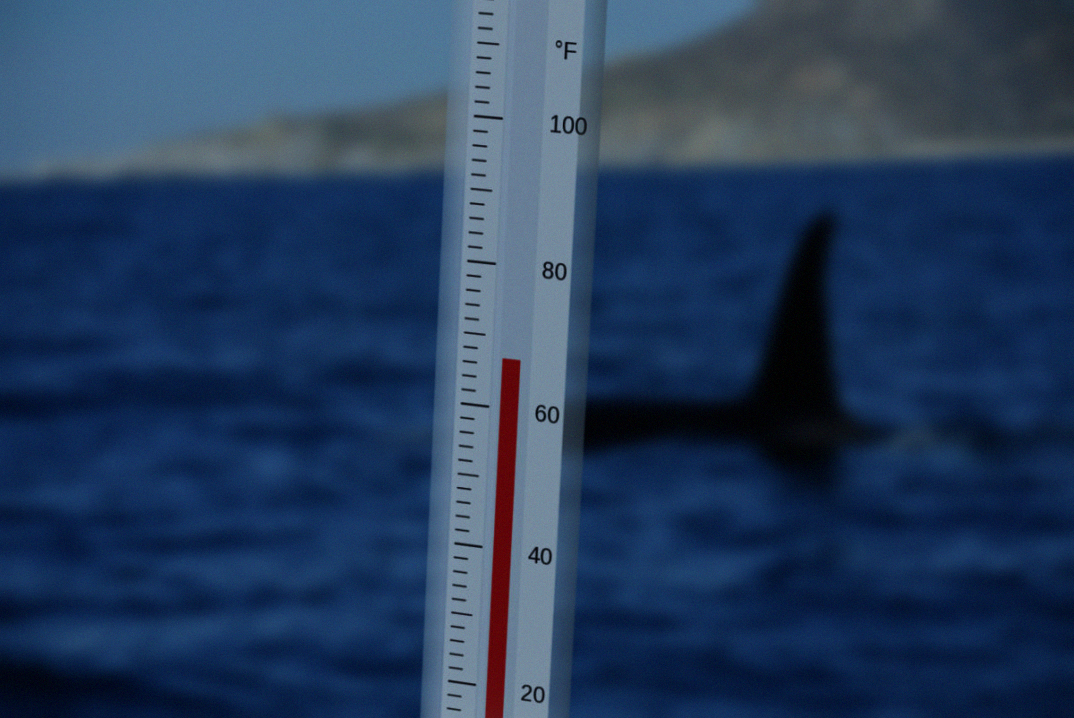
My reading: 67
